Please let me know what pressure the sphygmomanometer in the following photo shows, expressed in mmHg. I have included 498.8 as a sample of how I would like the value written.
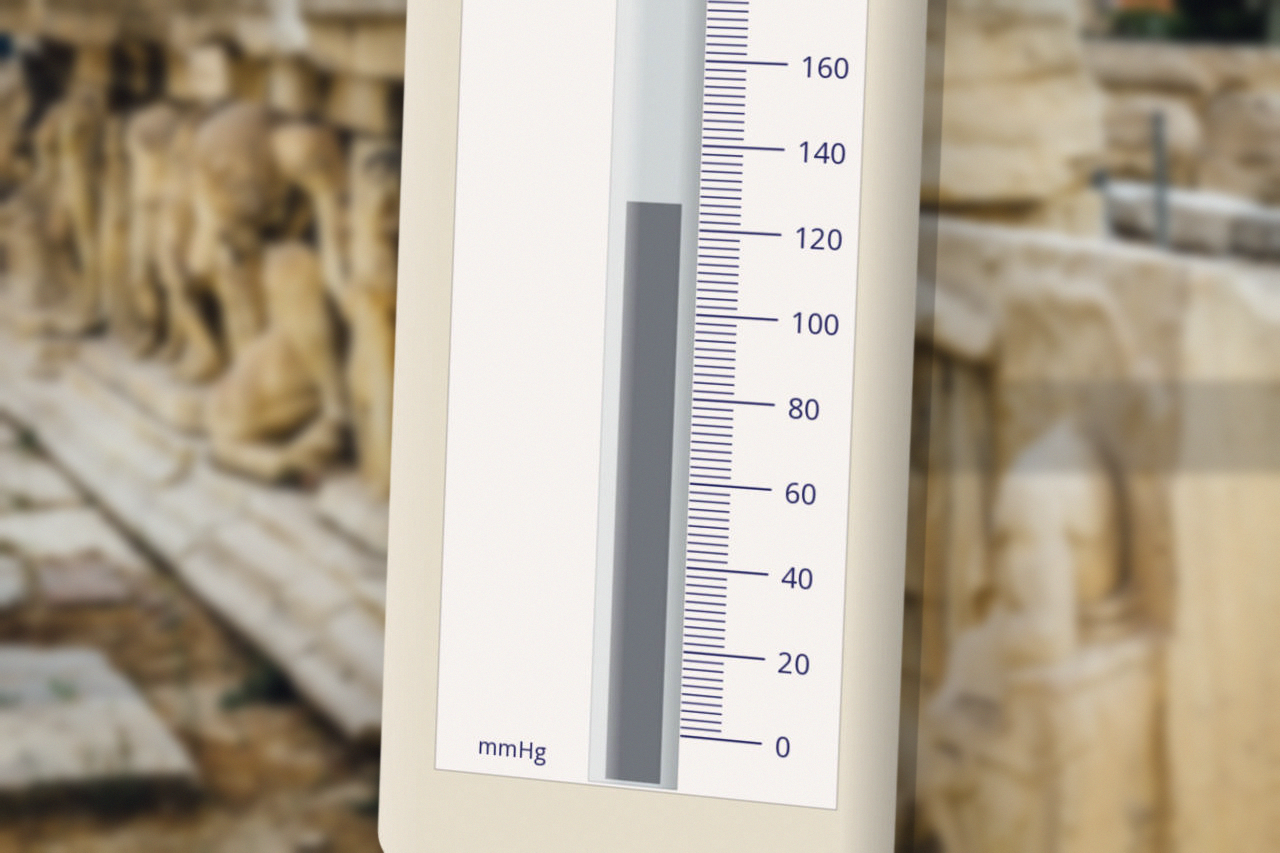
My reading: 126
